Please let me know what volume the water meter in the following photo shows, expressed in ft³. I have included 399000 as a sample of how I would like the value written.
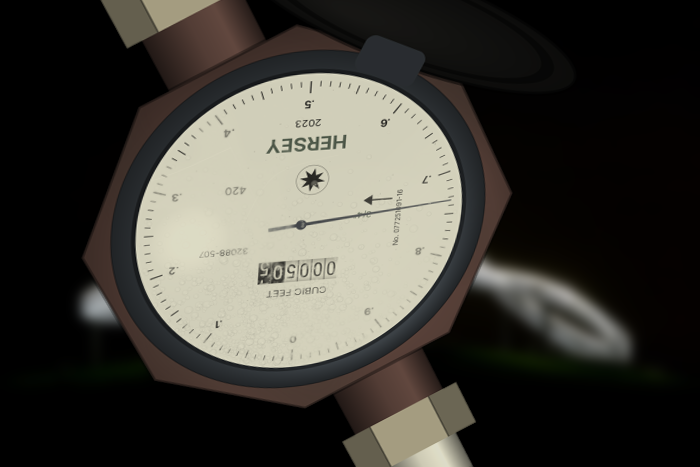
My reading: 504.73
